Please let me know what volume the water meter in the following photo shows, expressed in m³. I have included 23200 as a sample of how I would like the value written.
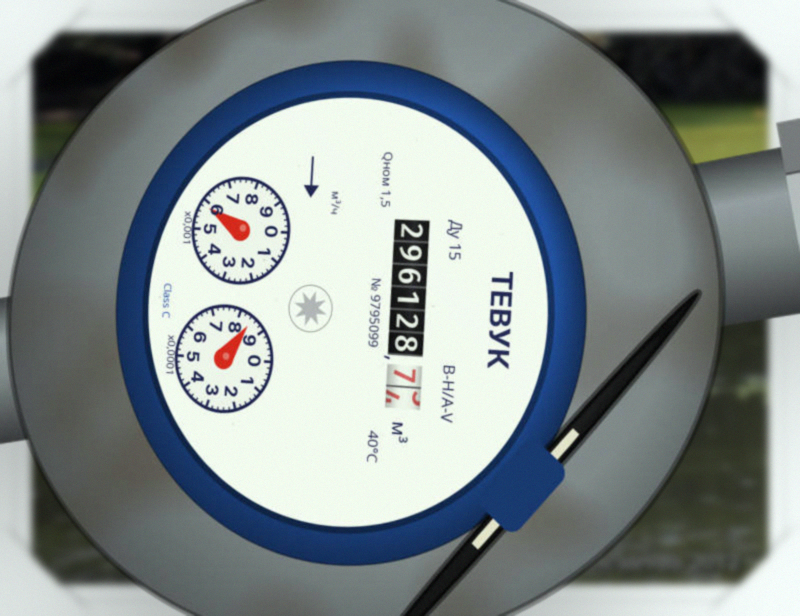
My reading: 296128.7358
